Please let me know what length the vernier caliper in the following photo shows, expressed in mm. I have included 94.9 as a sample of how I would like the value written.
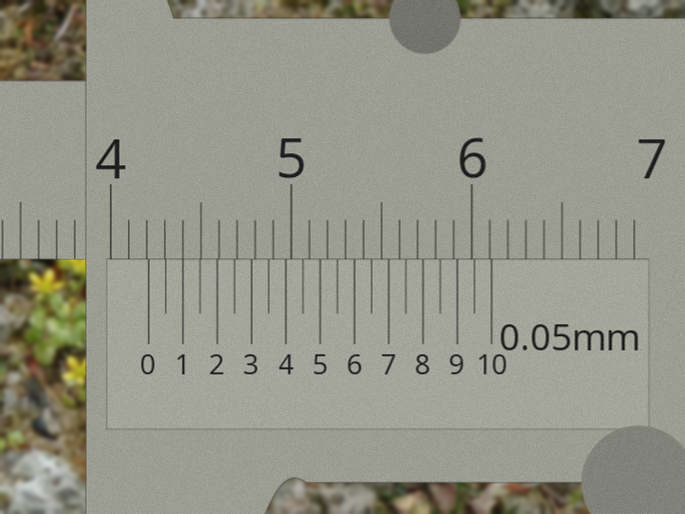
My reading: 42.1
